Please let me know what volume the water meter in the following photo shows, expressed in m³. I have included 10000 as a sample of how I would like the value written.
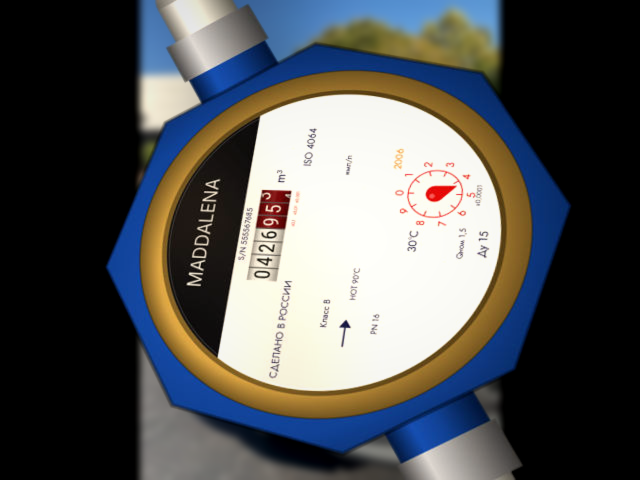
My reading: 426.9534
